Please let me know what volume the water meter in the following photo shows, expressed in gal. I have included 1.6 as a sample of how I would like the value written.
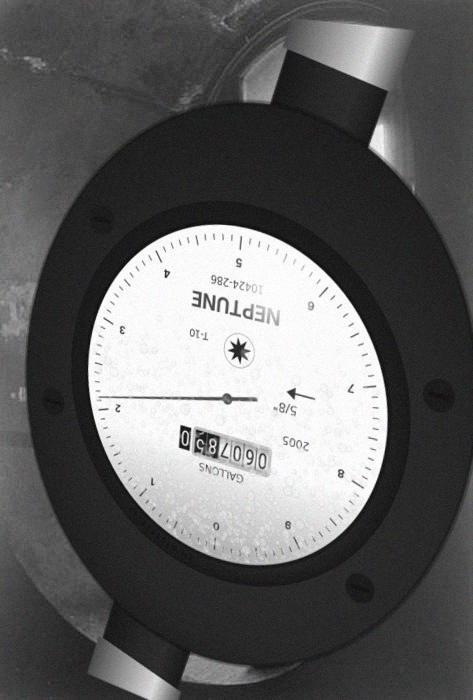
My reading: 607852.1
